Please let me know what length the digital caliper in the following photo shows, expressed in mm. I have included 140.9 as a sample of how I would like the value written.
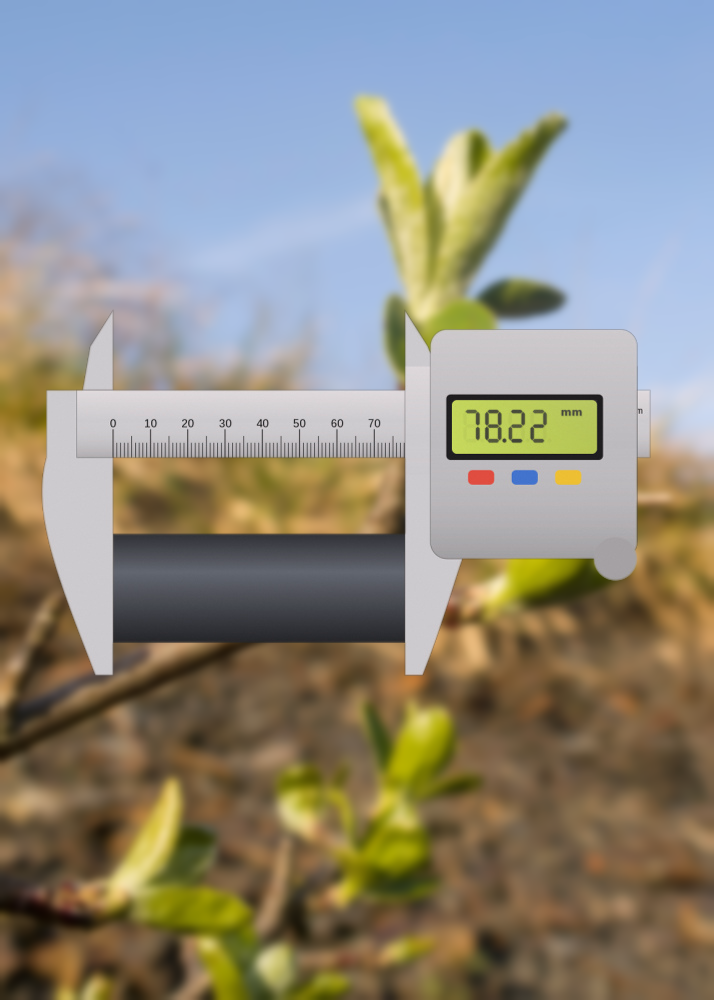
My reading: 78.22
